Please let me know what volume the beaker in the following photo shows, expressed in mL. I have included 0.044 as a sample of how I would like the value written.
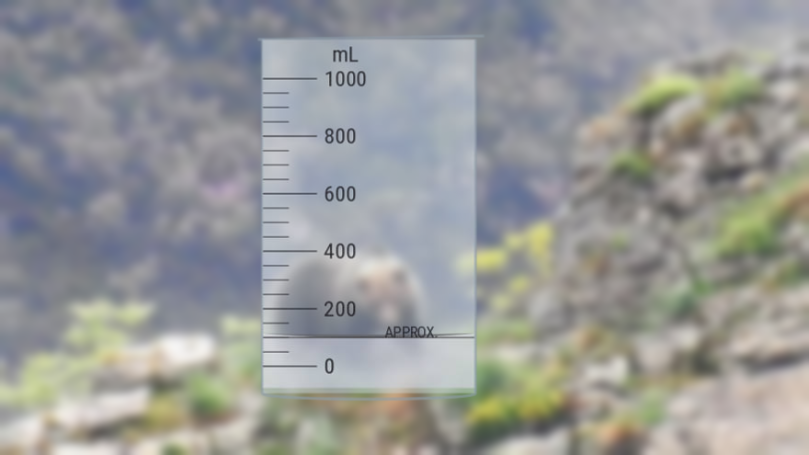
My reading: 100
